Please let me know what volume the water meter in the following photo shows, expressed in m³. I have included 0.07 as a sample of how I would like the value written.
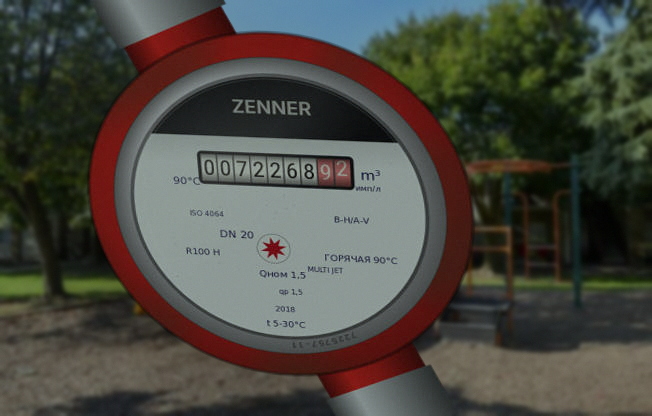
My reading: 72268.92
